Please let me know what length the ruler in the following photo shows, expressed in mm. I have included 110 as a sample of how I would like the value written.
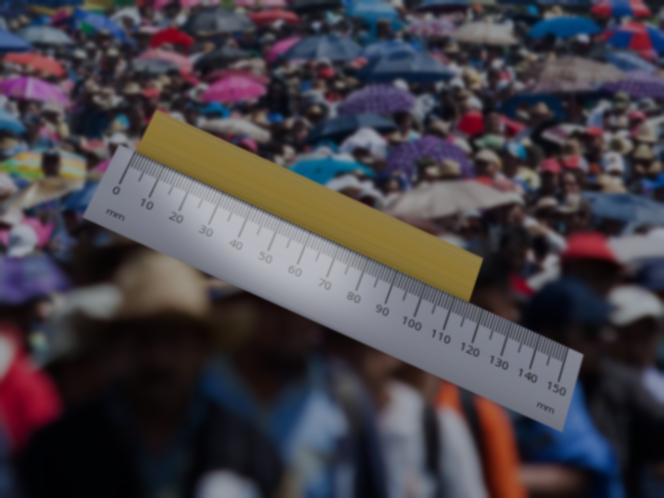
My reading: 115
